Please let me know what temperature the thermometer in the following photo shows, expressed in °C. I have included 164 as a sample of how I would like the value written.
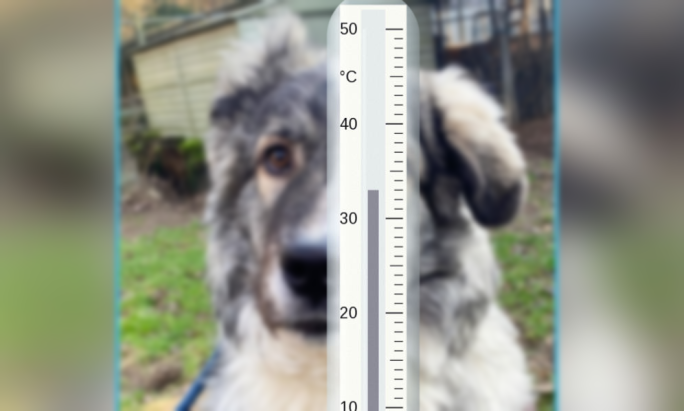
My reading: 33
